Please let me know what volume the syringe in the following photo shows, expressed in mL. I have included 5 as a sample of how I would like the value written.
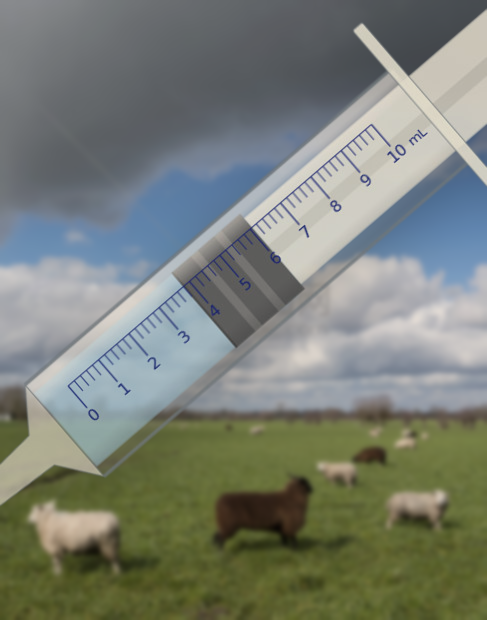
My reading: 3.8
